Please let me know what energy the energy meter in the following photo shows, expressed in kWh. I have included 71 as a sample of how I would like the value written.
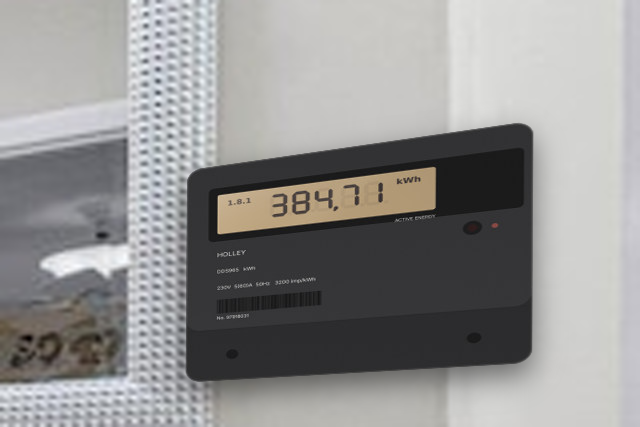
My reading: 384.71
